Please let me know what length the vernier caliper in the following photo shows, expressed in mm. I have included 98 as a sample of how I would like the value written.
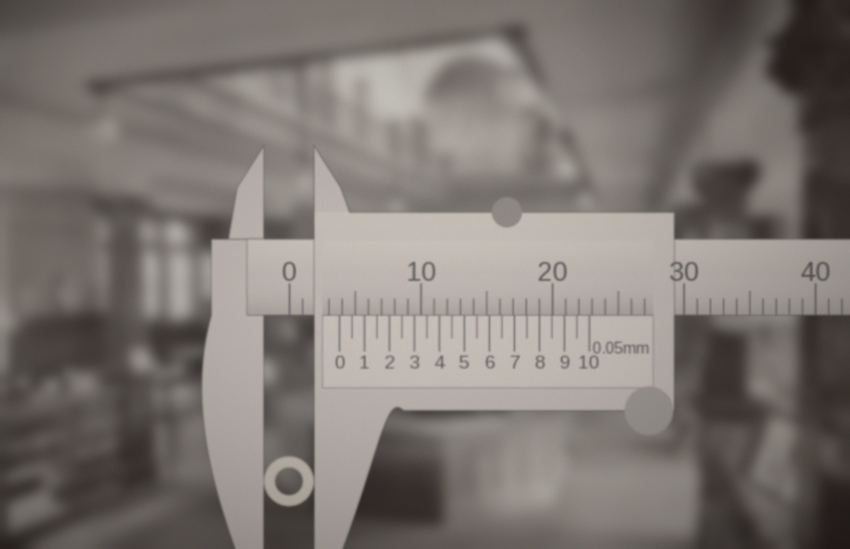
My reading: 3.8
